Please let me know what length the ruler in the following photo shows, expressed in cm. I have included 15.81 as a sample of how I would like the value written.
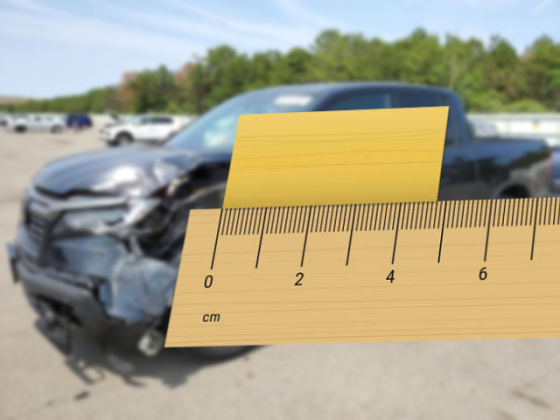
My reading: 4.8
